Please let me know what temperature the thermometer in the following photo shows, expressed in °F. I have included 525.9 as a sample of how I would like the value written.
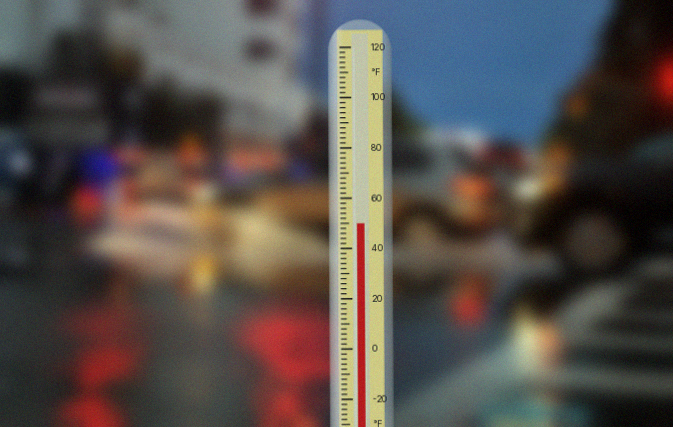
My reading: 50
